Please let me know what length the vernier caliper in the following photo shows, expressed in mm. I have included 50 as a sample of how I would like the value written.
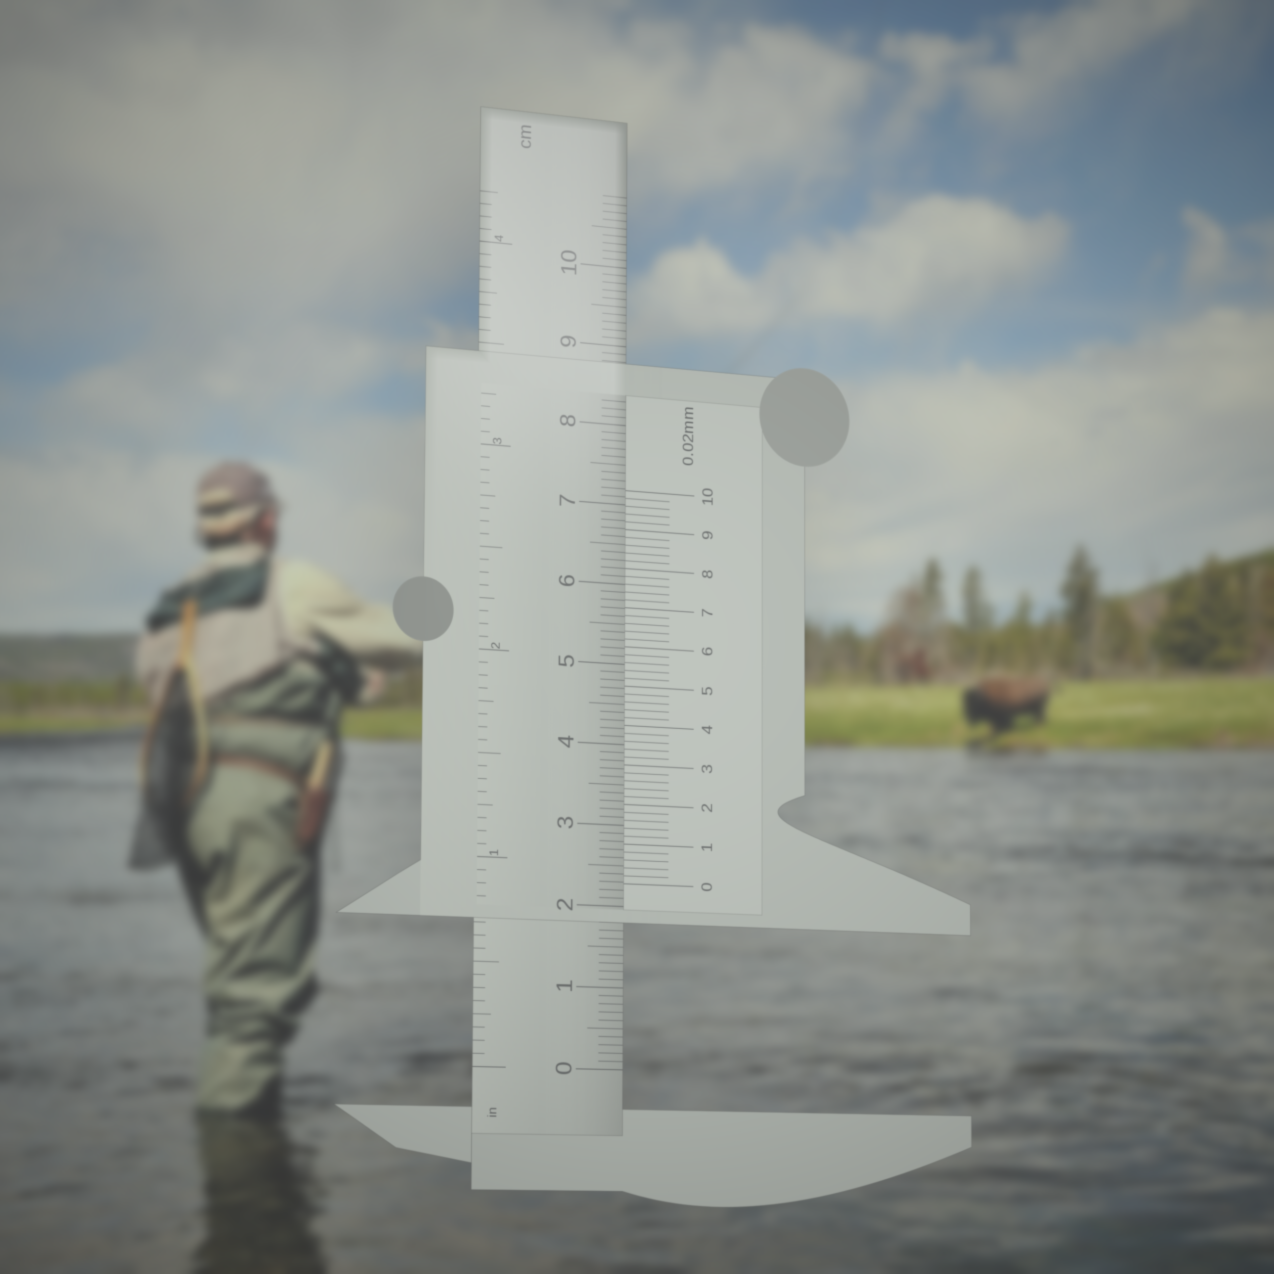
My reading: 22.8
